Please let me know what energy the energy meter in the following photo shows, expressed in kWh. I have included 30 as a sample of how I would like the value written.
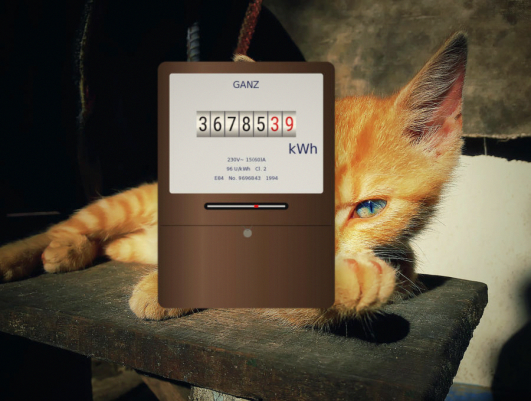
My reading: 36785.39
